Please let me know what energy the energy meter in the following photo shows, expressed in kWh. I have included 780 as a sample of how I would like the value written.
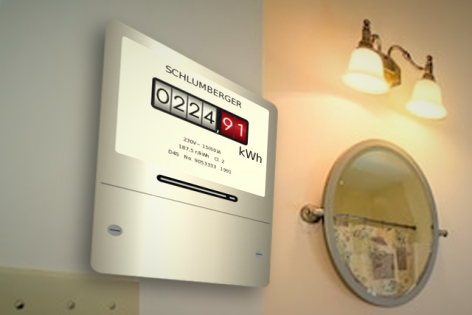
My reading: 224.91
